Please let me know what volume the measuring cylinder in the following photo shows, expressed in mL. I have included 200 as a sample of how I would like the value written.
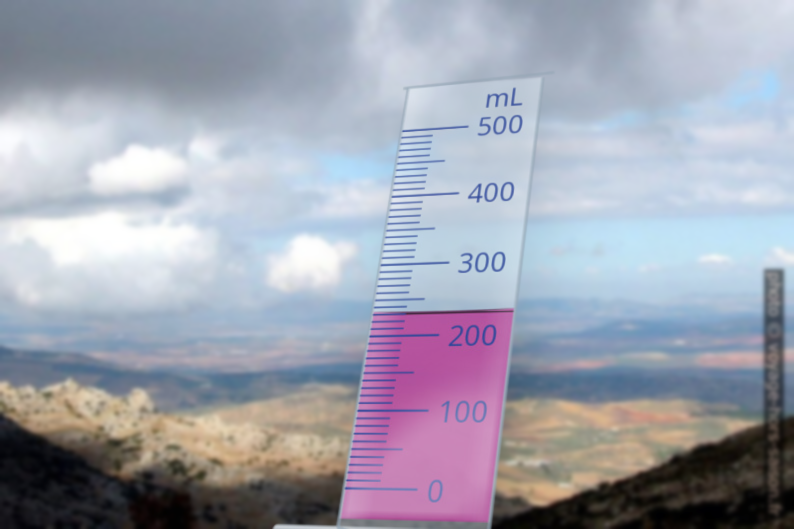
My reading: 230
